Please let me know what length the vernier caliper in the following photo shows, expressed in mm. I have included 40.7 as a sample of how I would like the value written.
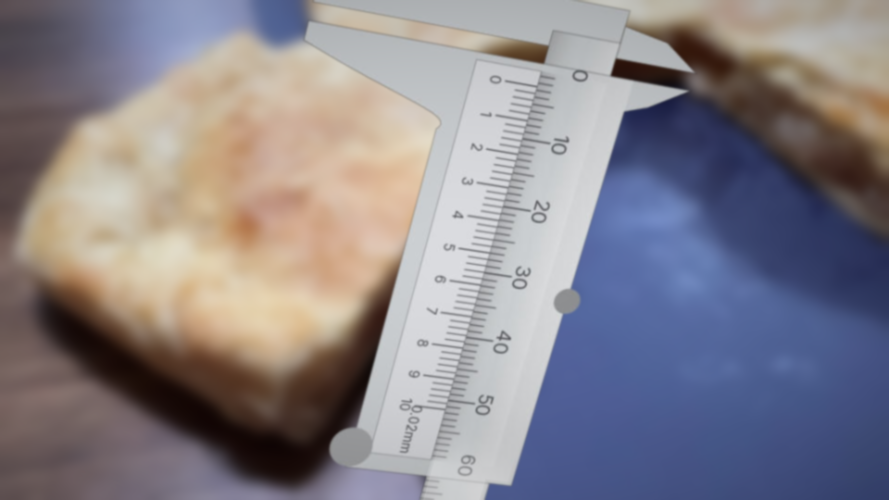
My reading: 2.5
